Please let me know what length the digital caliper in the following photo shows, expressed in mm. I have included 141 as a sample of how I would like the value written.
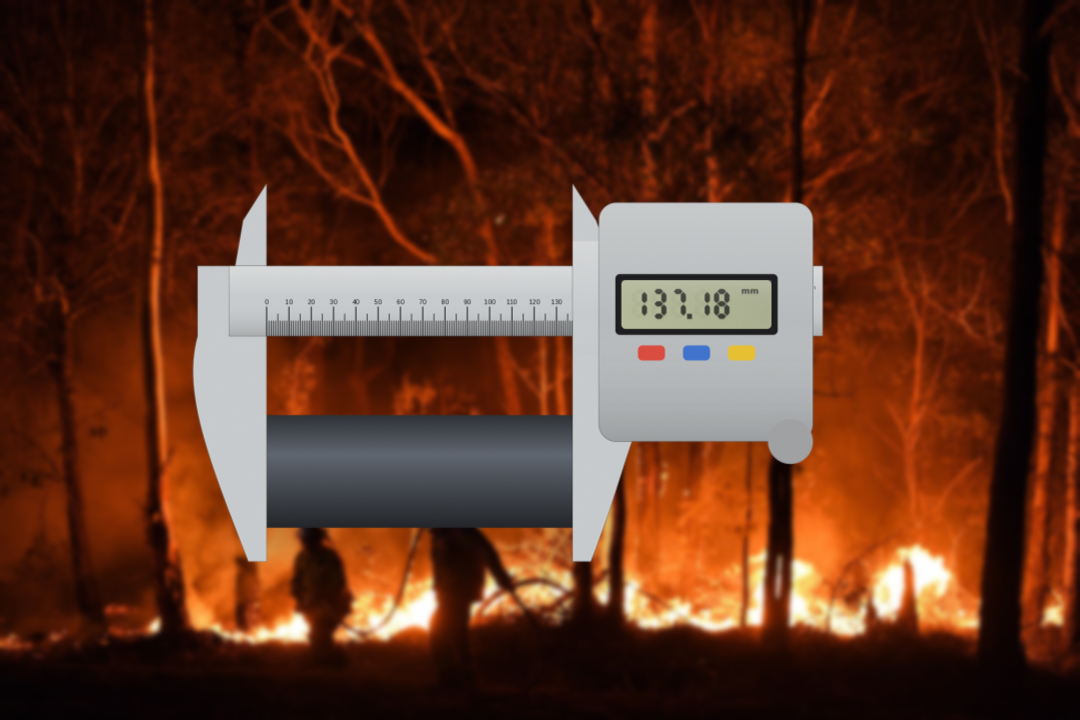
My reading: 137.18
